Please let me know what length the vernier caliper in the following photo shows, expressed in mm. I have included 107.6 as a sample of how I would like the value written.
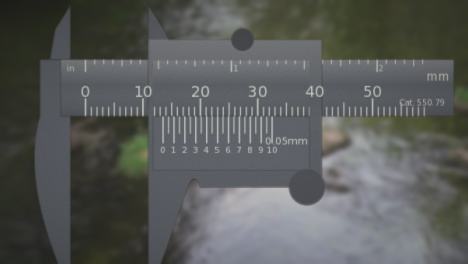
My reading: 13.5
